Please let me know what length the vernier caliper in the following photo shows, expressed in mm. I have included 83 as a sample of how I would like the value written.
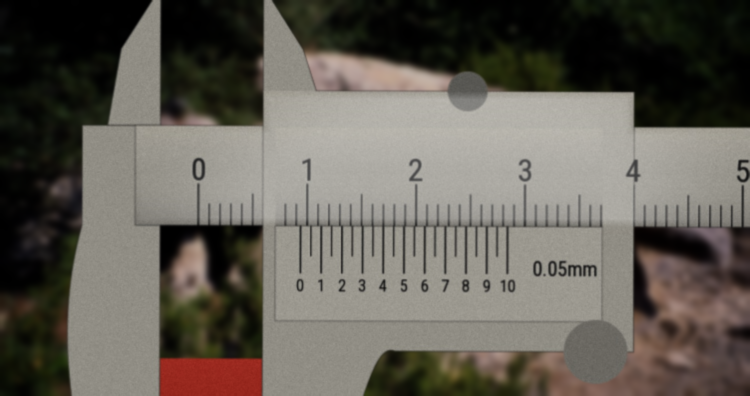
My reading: 9.4
